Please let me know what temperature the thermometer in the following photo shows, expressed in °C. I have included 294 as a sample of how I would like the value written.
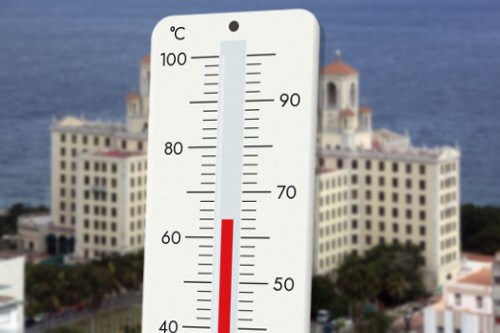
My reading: 64
